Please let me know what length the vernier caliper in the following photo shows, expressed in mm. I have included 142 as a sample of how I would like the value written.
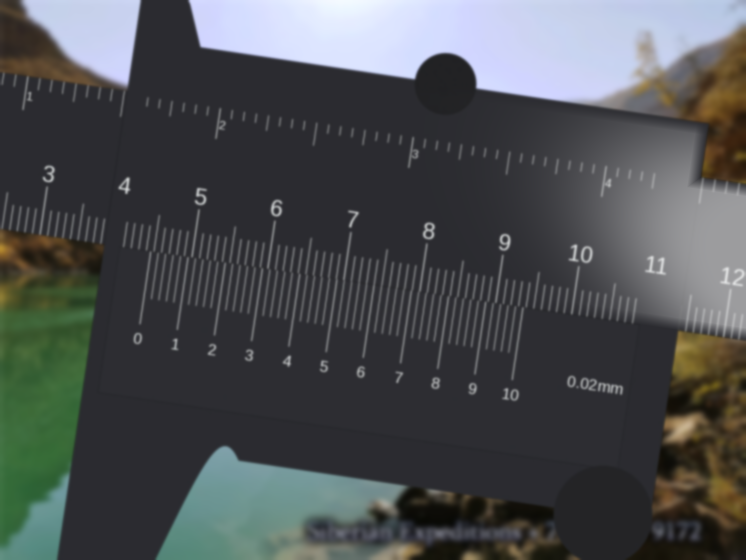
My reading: 44.6
